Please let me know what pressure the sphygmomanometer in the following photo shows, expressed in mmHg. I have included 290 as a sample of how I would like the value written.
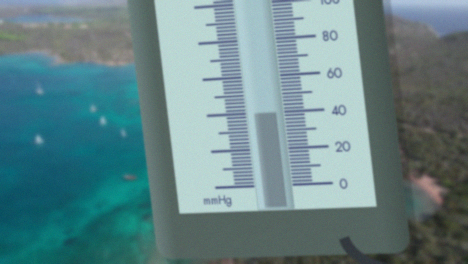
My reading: 40
